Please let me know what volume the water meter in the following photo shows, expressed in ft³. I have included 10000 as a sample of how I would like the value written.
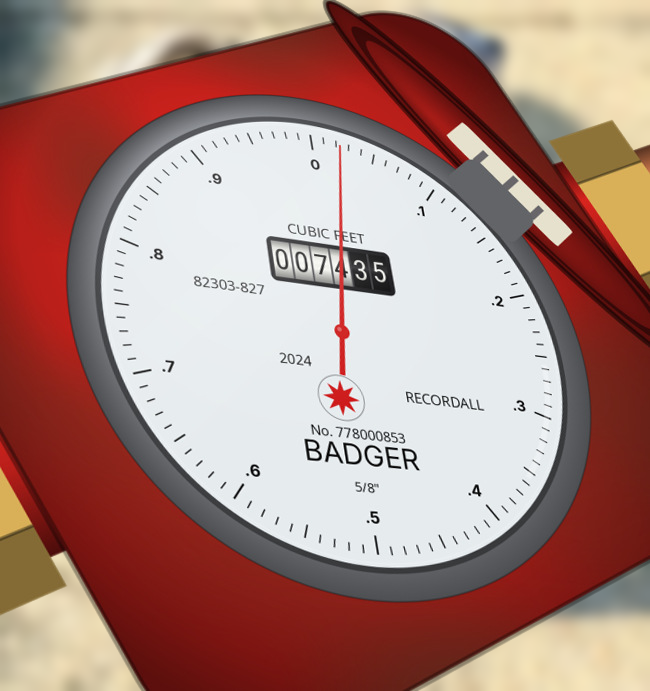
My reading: 7435.02
